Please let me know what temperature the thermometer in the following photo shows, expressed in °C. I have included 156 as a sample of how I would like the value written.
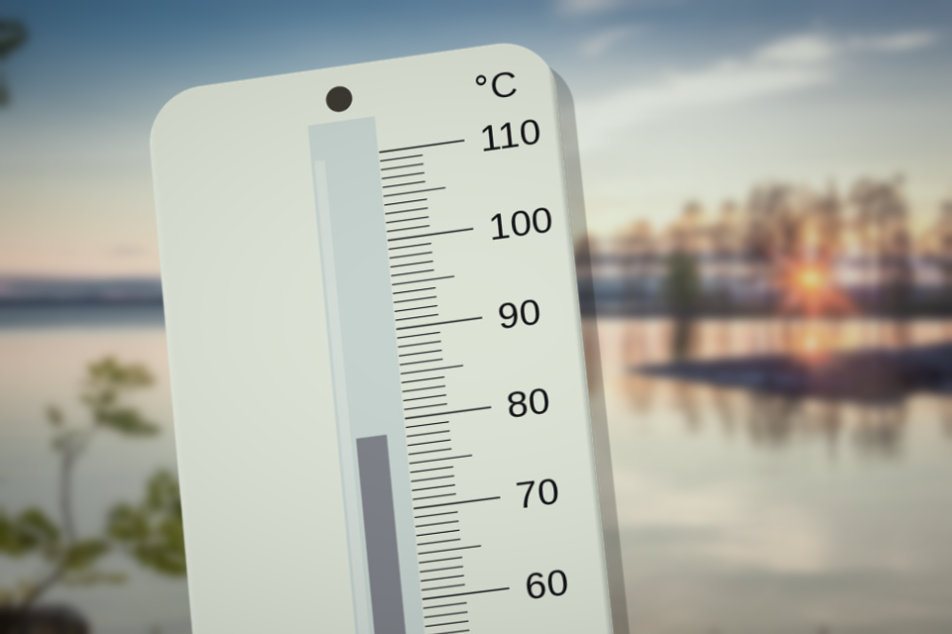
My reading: 78.5
